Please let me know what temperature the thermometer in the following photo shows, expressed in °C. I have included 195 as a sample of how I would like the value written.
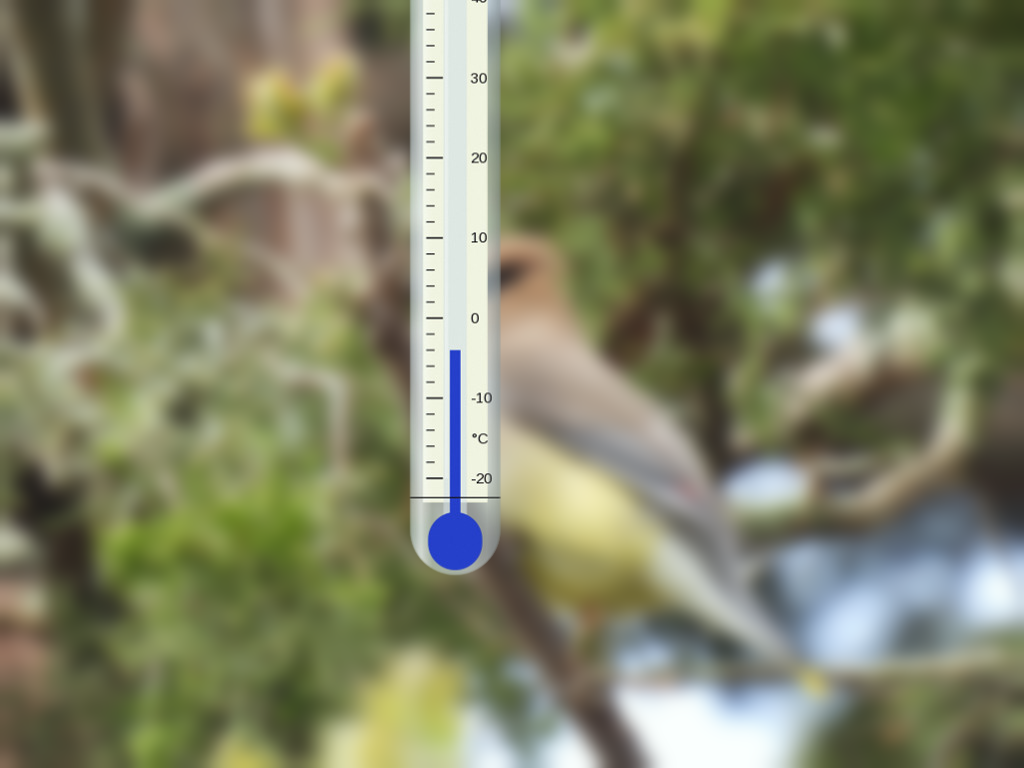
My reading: -4
